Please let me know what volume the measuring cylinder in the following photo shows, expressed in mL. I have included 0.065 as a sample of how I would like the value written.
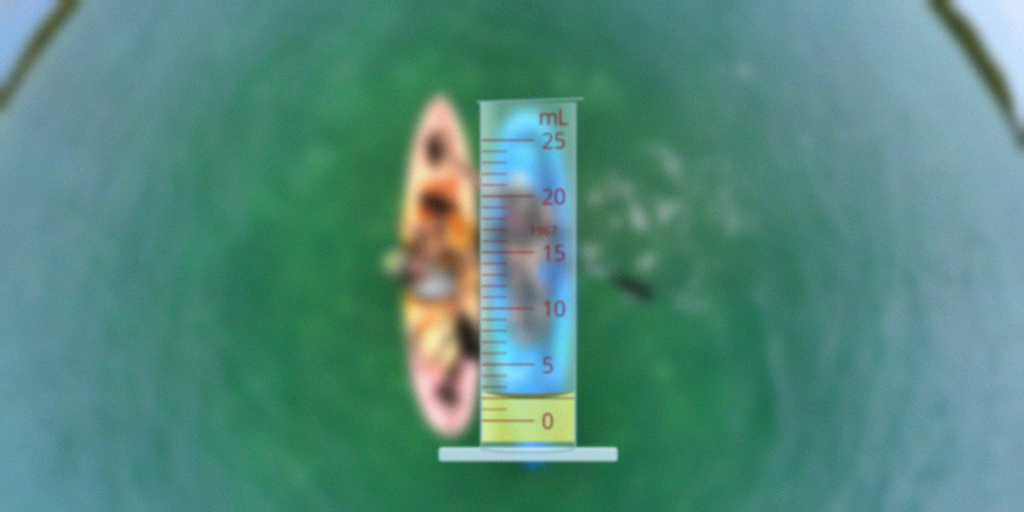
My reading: 2
